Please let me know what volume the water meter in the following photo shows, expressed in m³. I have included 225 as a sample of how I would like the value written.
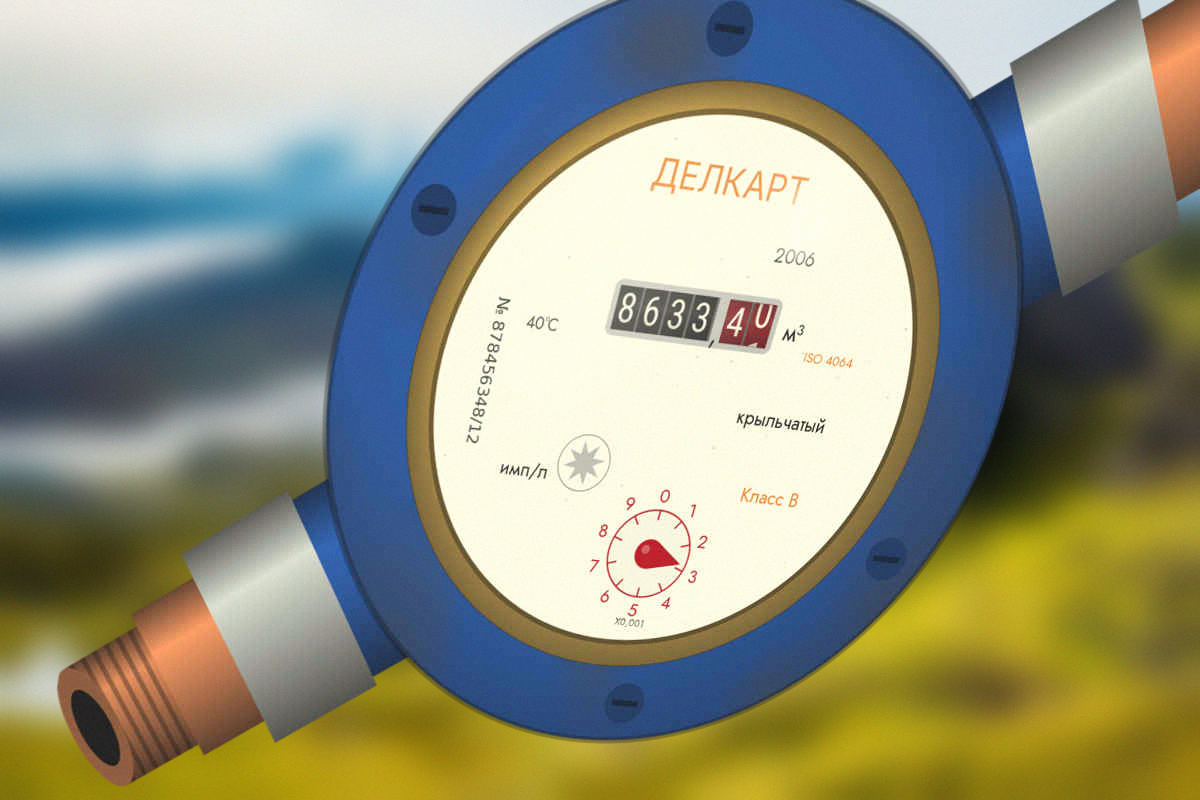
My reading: 8633.402
